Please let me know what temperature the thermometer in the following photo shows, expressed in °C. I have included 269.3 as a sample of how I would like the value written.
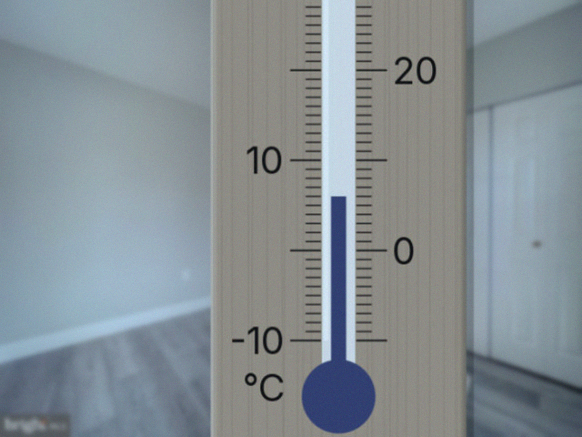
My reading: 6
